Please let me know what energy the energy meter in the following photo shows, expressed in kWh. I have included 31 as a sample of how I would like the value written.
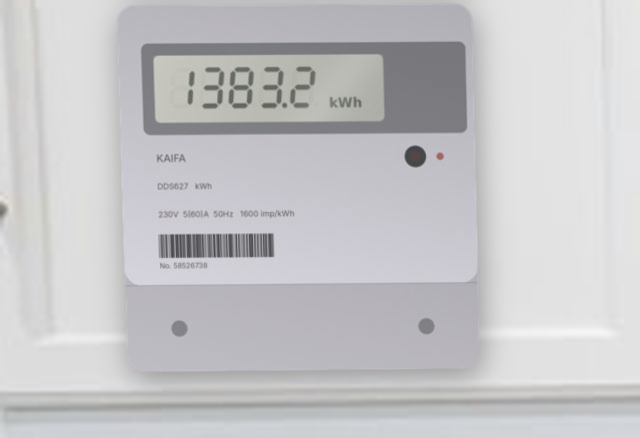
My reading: 1383.2
